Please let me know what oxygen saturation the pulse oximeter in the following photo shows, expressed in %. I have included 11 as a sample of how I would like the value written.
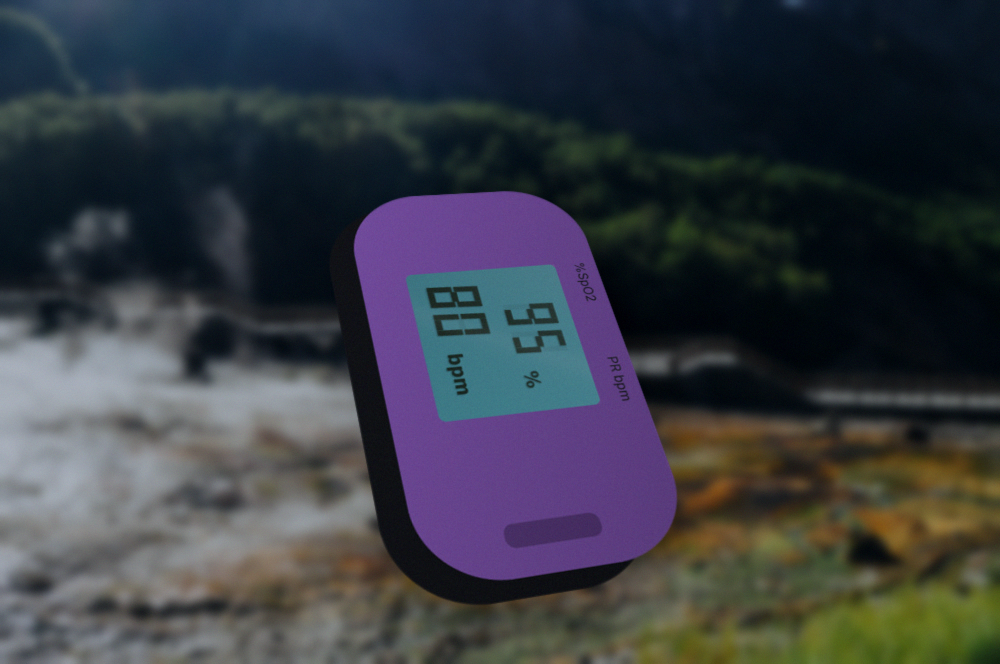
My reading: 95
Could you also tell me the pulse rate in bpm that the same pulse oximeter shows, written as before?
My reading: 80
